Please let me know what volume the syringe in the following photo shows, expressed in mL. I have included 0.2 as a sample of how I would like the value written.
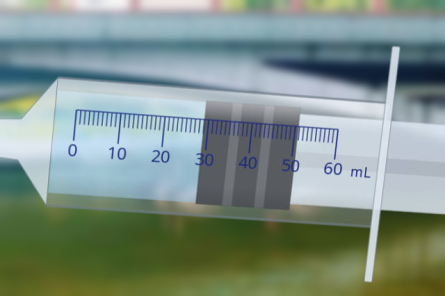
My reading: 29
